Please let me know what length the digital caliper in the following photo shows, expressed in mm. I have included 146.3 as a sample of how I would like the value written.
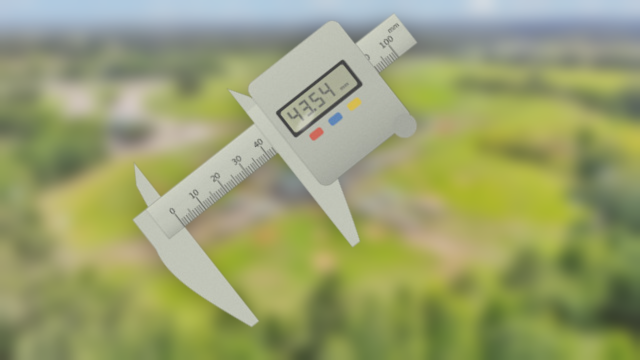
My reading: 43.54
